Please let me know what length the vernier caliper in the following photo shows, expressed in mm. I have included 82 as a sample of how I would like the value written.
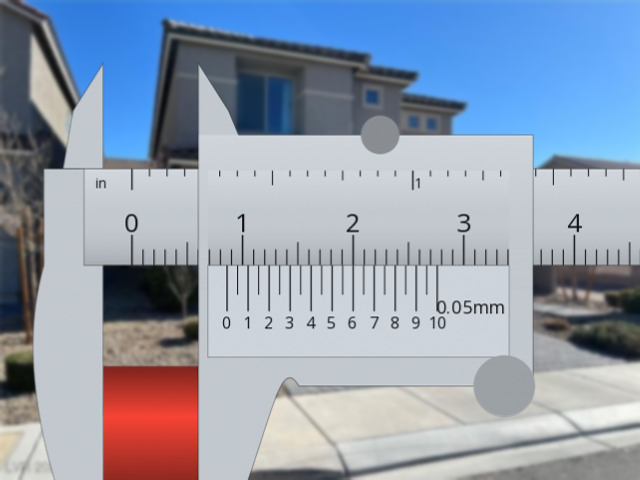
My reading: 8.6
